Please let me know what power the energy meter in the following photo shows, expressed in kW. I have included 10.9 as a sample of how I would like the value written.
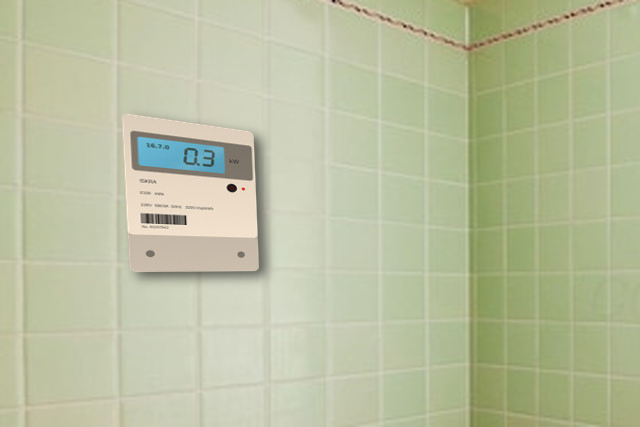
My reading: 0.3
